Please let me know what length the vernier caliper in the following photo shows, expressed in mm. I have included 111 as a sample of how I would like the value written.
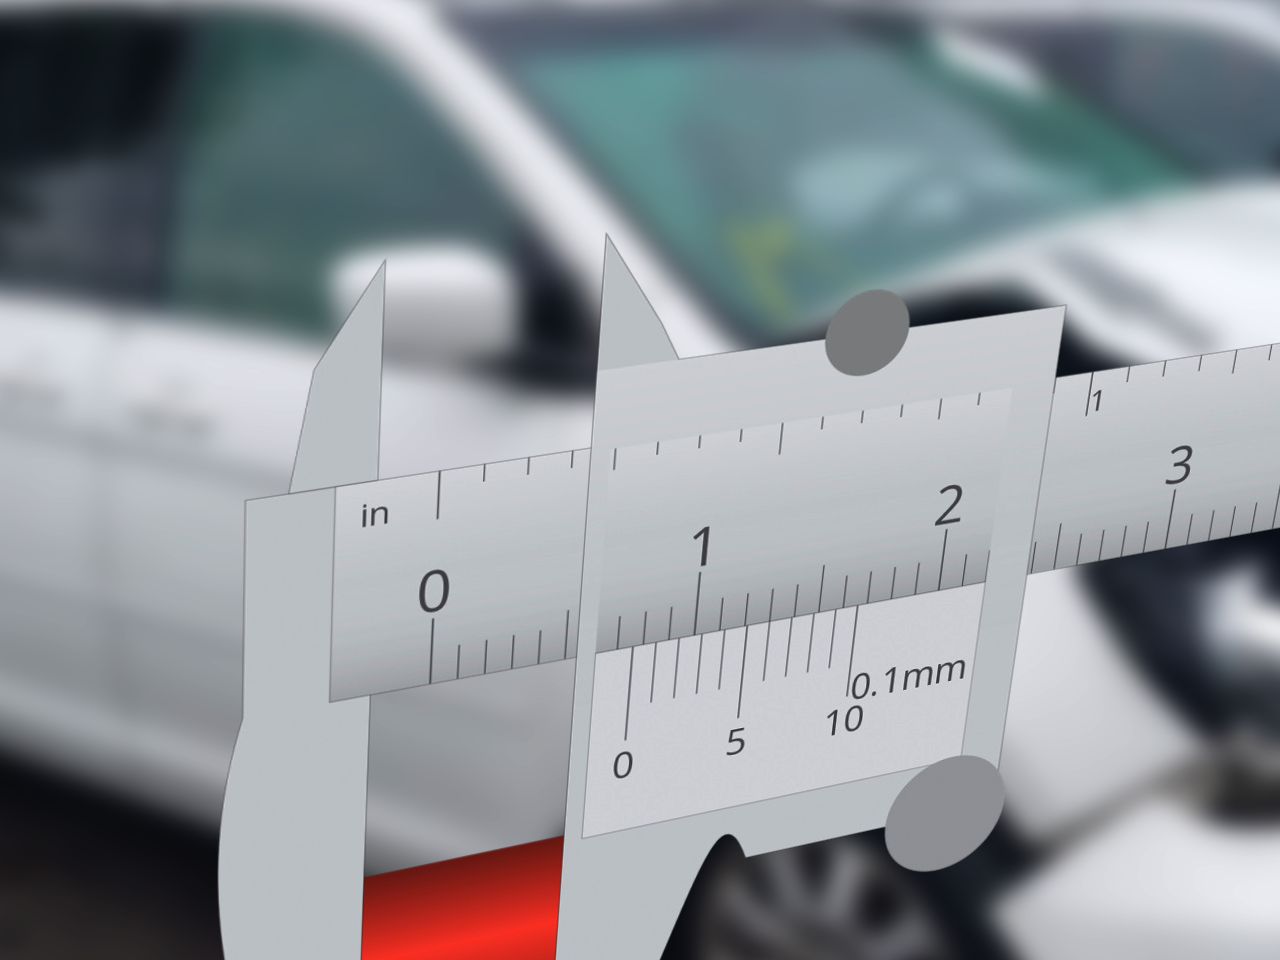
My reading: 7.6
